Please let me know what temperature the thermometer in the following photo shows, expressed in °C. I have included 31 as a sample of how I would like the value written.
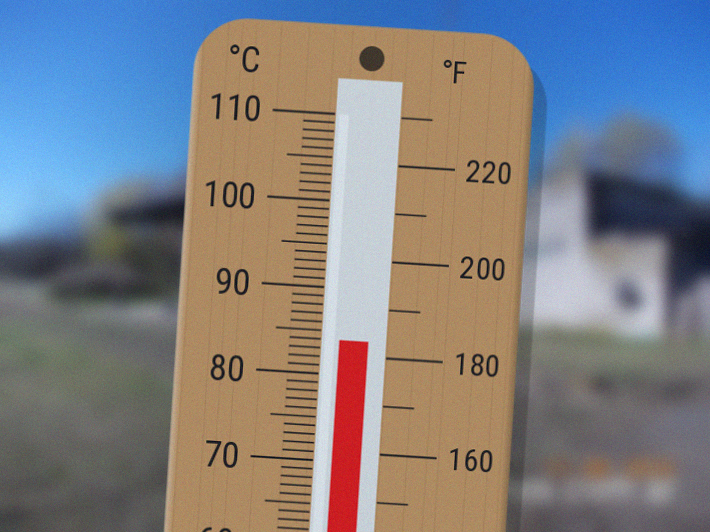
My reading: 84
